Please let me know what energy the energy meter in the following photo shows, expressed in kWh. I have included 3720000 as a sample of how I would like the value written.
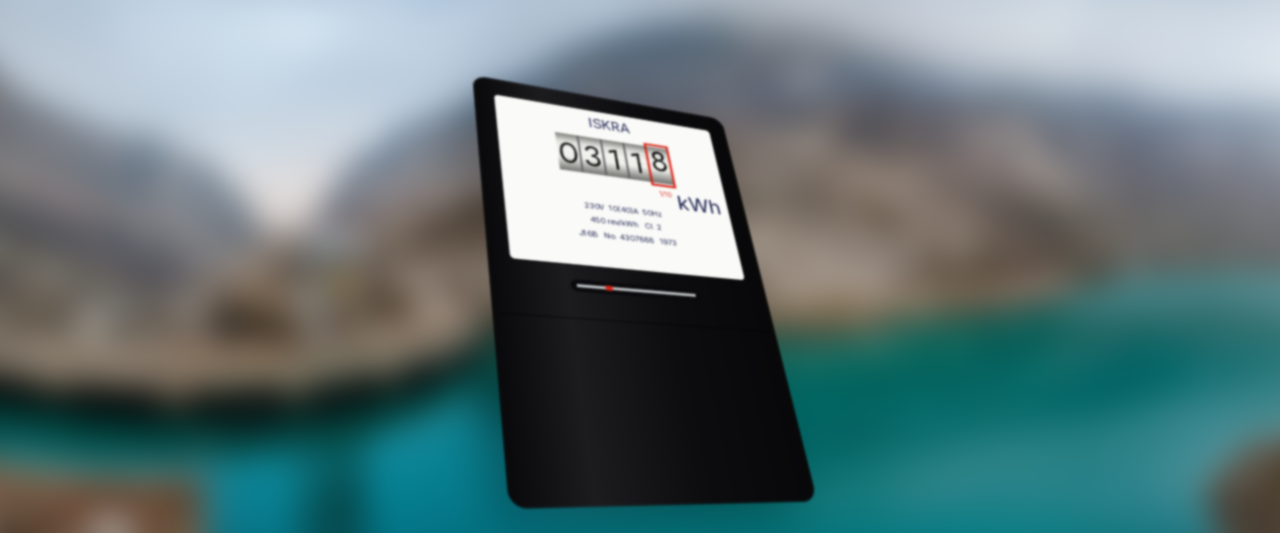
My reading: 311.8
